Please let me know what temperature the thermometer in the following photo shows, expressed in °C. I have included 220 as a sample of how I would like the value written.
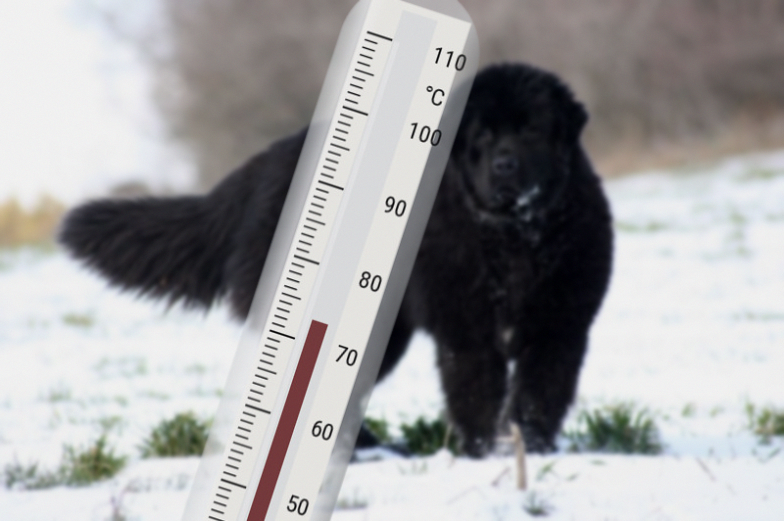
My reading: 73
